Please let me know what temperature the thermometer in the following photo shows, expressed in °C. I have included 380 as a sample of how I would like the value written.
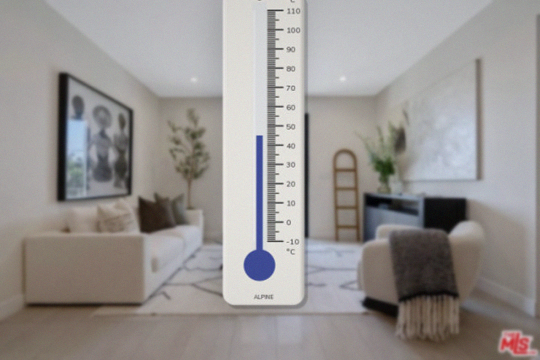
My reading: 45
